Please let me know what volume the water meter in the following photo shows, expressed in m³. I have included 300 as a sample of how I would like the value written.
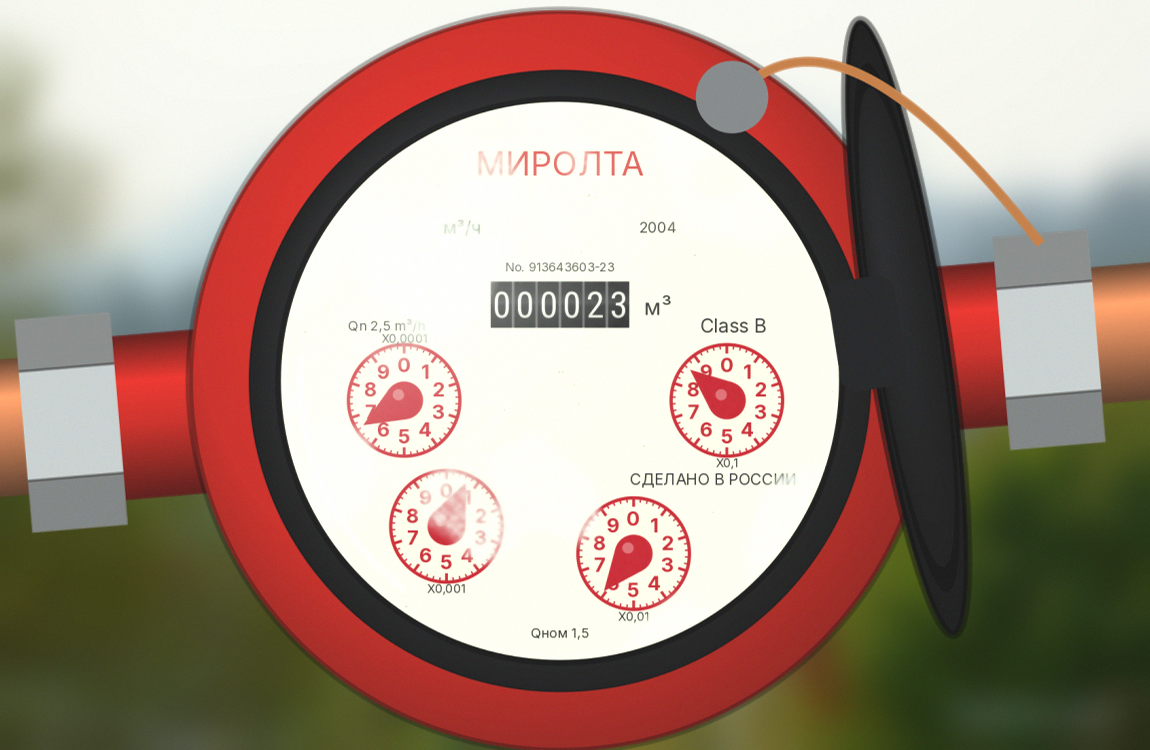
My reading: 23.8606
